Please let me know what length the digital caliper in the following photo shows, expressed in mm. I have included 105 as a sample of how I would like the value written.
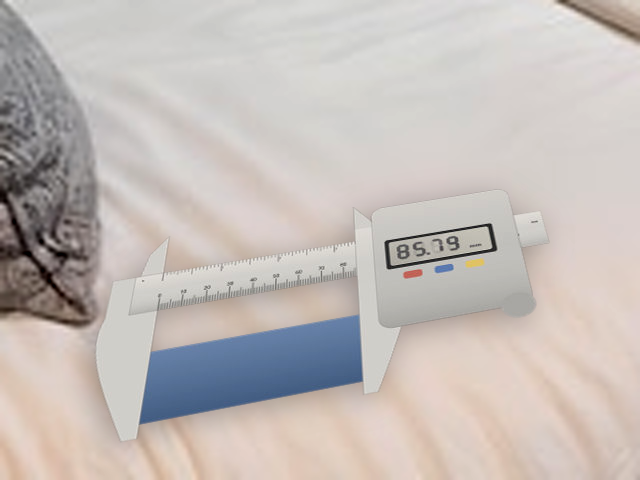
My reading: 85.79
